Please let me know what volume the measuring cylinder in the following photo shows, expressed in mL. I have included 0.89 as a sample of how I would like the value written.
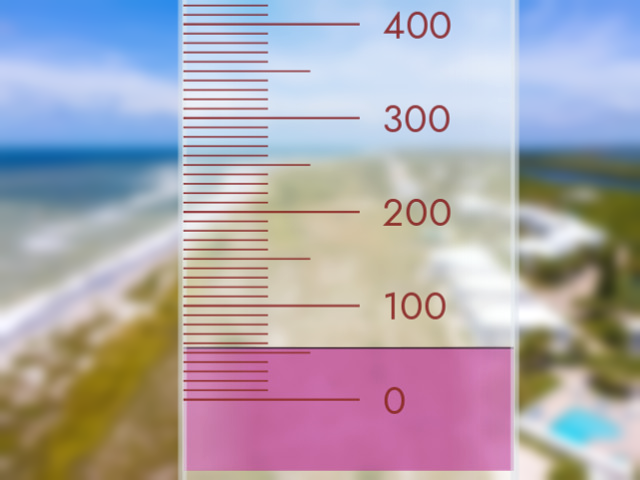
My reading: 55
